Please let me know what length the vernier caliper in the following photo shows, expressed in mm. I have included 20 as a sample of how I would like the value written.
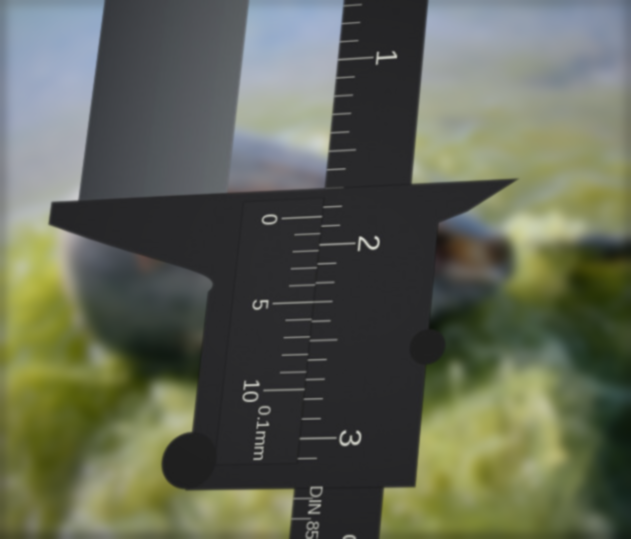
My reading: 18.5
